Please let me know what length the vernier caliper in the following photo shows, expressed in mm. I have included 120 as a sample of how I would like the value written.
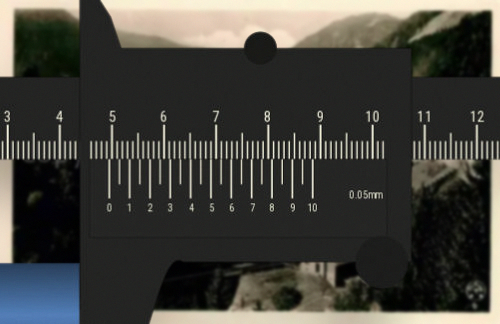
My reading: 49.5
